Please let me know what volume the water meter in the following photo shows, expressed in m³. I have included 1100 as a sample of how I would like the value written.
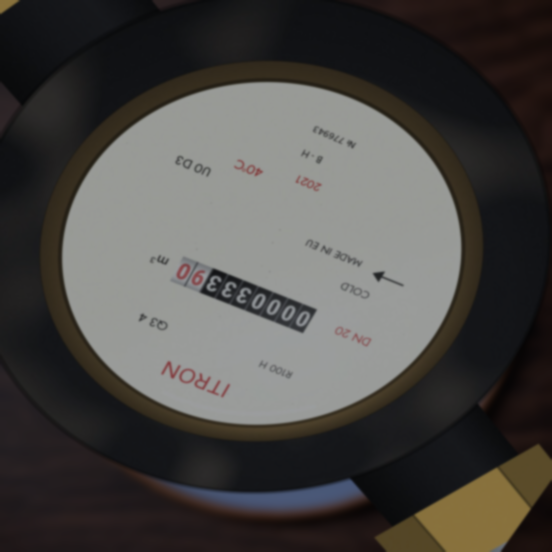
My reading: 333.90
